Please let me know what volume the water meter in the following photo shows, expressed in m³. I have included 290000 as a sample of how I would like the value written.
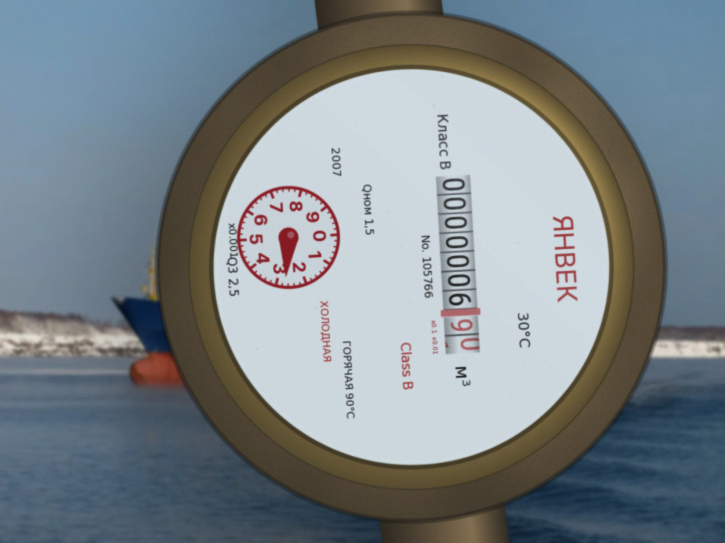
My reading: 6.902
